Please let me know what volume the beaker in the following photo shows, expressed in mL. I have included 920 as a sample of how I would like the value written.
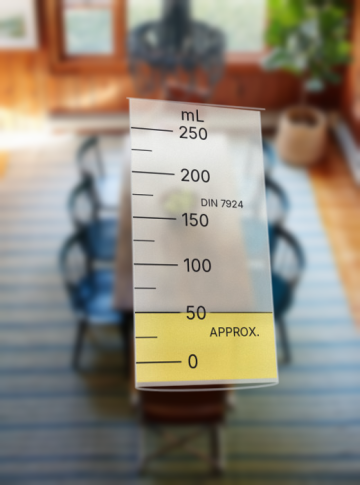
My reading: 50
